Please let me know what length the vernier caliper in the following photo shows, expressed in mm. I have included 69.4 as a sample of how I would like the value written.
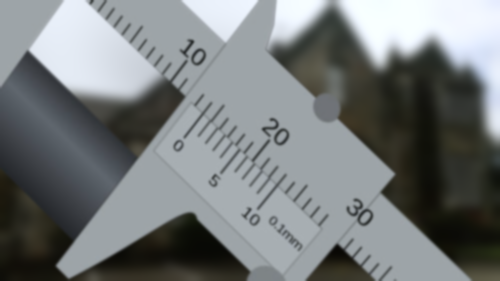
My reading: 14.0
